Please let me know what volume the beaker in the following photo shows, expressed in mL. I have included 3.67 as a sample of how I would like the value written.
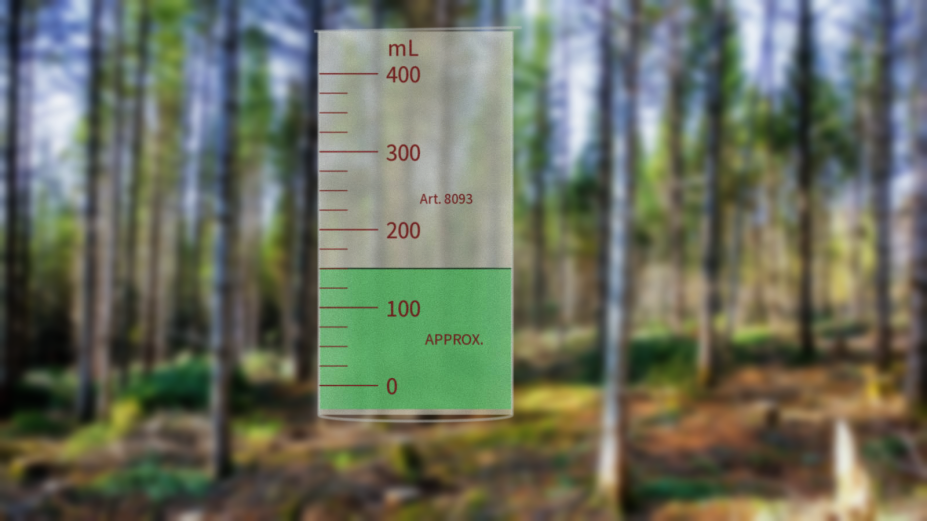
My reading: 150
